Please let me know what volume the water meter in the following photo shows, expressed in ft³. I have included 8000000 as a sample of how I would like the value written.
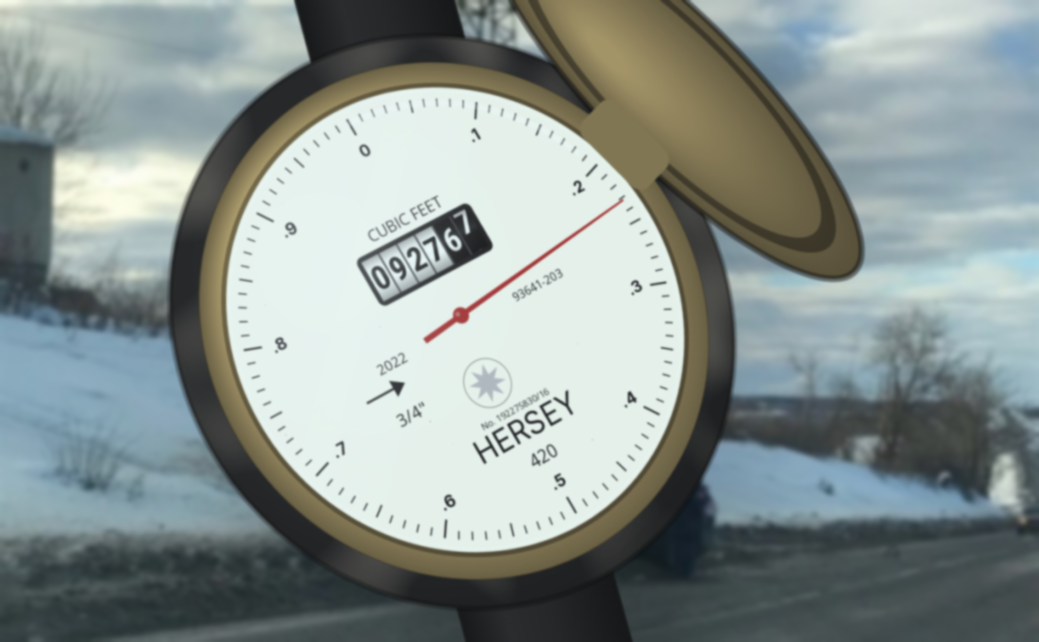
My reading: 92767.23
